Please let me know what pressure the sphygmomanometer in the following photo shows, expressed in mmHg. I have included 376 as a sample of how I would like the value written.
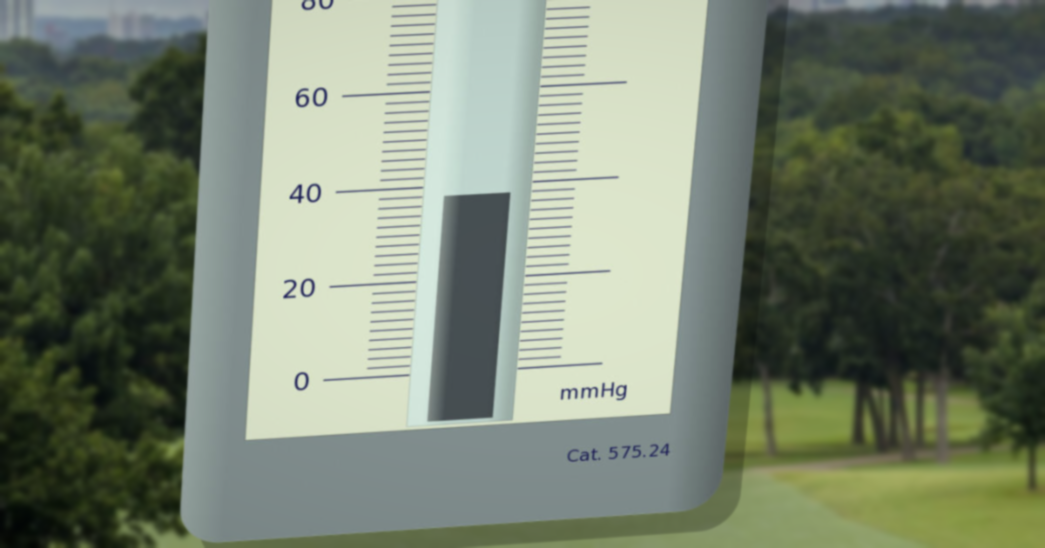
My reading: 38
